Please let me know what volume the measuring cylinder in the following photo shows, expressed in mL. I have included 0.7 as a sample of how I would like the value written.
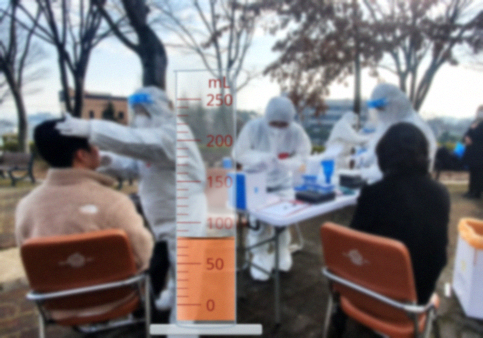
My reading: 80
